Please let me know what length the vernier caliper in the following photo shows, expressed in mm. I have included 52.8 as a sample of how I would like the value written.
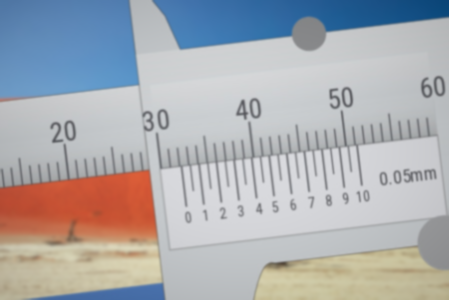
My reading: 32.2
